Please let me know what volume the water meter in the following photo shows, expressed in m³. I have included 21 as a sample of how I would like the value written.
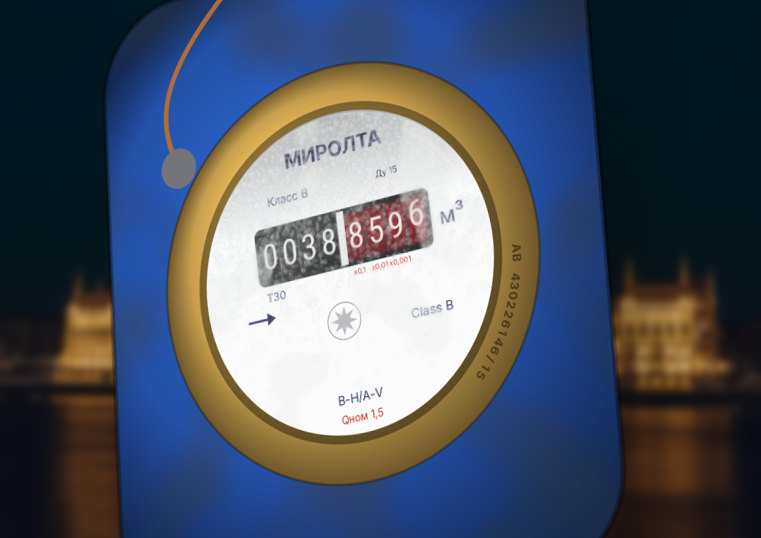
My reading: 38.8596
